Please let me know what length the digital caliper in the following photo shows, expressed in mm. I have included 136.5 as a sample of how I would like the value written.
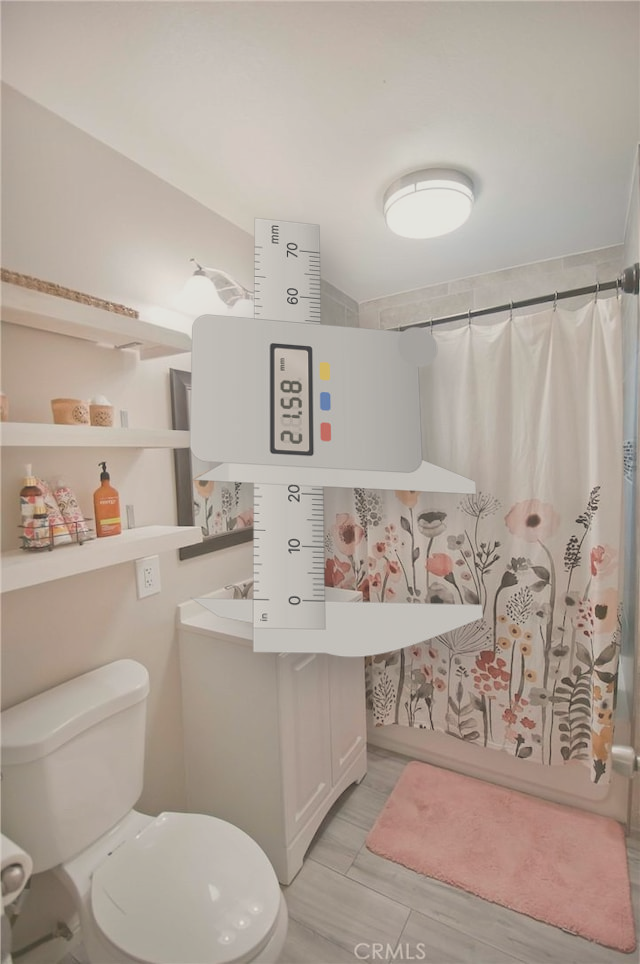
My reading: 21.58
